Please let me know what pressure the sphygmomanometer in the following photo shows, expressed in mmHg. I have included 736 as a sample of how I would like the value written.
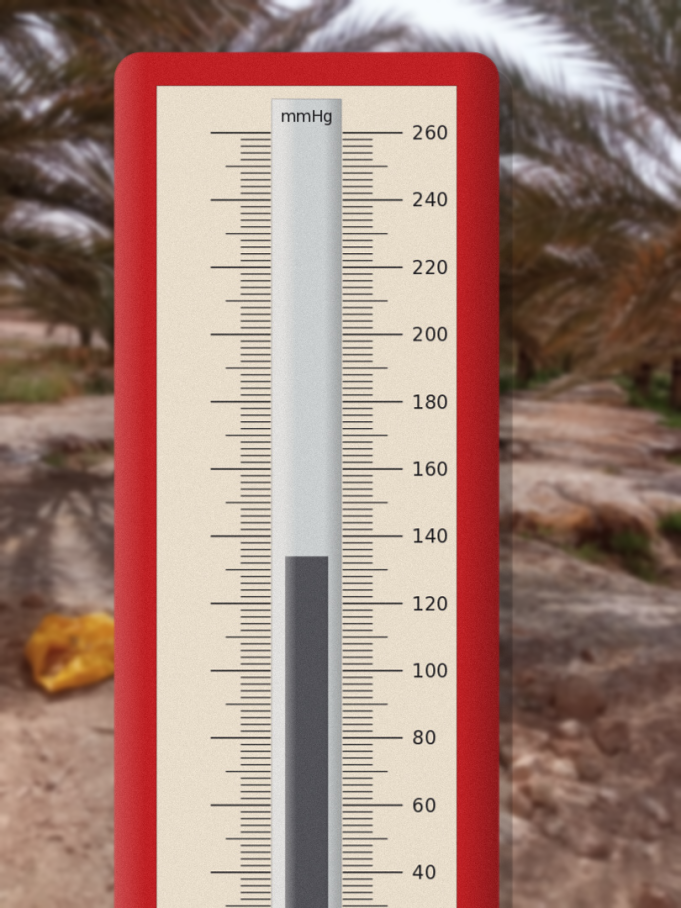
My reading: 134
